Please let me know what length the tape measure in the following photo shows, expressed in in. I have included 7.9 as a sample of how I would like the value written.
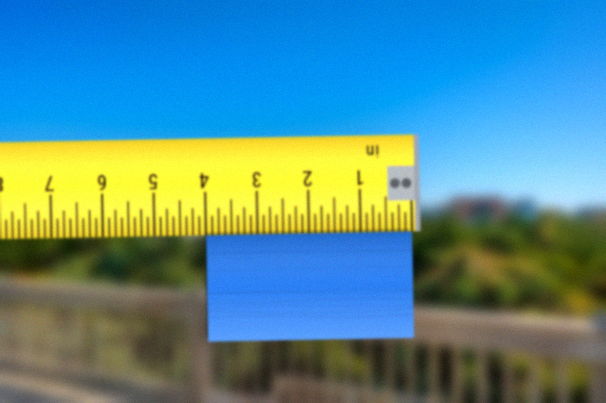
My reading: 4
